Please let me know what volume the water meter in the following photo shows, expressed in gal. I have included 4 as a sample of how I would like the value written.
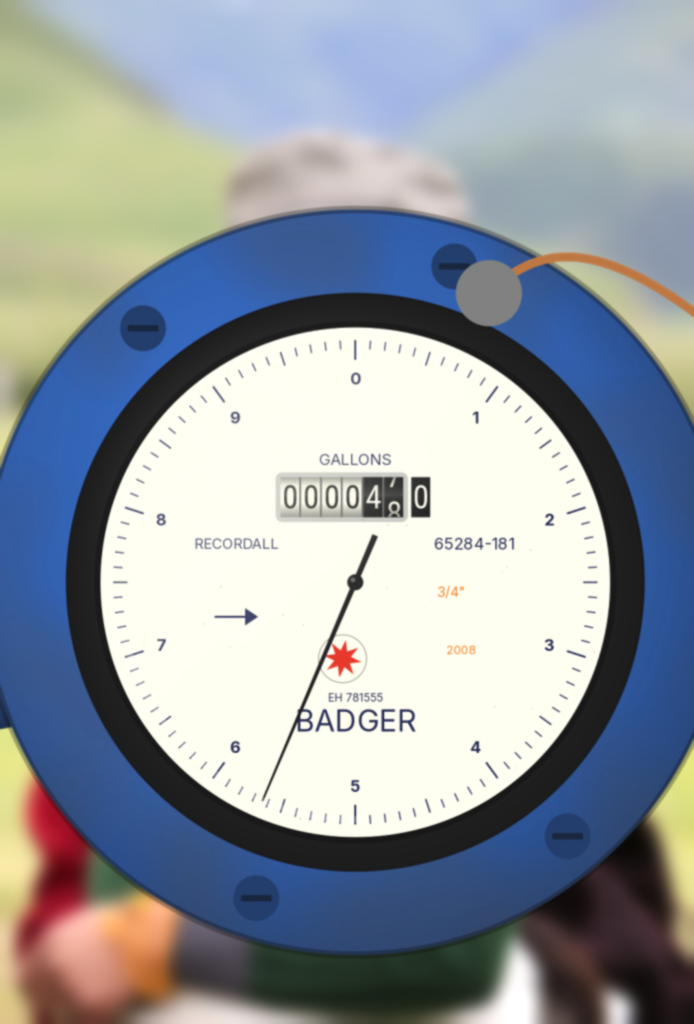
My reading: 475.6
